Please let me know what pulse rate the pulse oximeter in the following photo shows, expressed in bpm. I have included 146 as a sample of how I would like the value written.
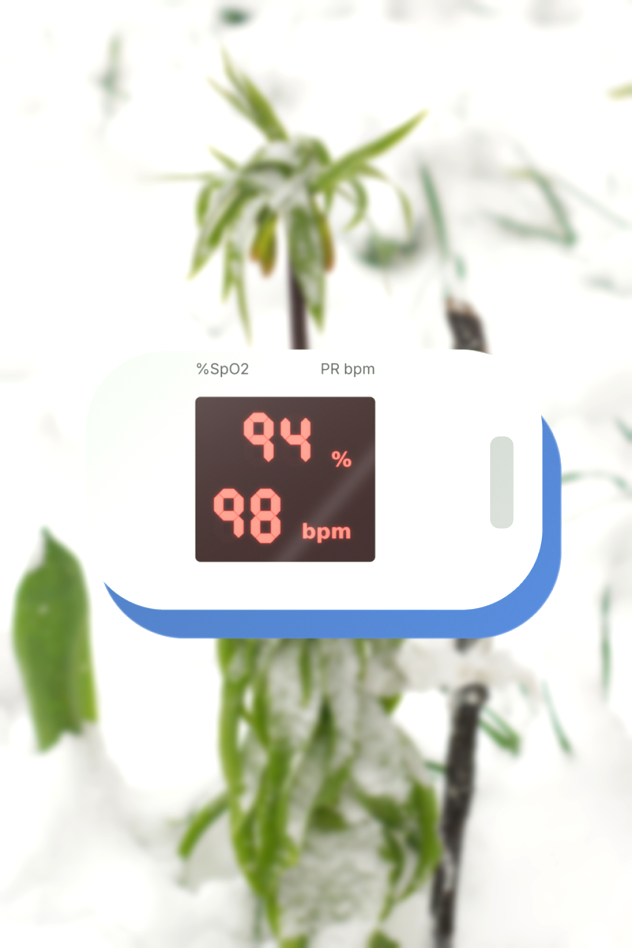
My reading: 98
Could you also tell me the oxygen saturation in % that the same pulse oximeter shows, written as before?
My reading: 94
